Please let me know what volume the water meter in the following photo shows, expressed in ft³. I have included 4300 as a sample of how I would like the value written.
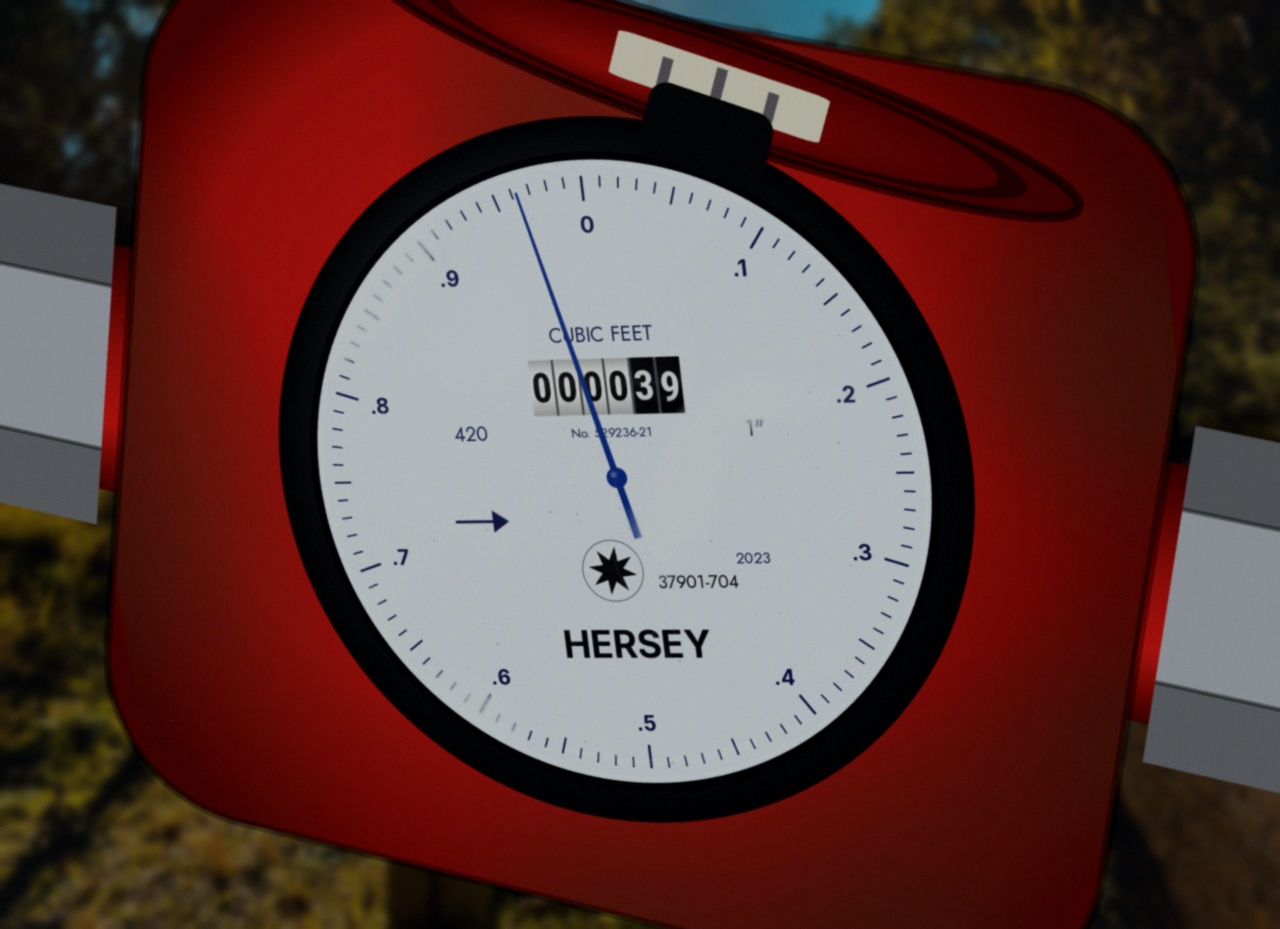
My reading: 38.96
